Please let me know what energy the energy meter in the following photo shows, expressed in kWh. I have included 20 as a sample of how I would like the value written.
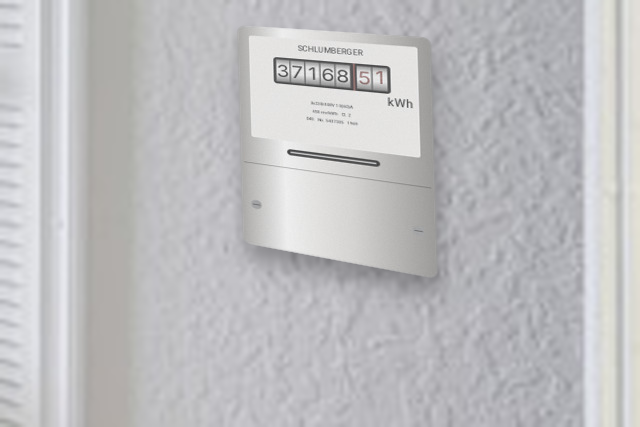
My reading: 37168.51
